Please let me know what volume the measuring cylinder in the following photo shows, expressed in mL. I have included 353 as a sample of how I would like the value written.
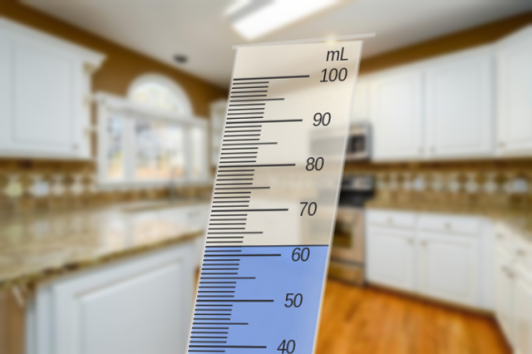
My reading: 62
